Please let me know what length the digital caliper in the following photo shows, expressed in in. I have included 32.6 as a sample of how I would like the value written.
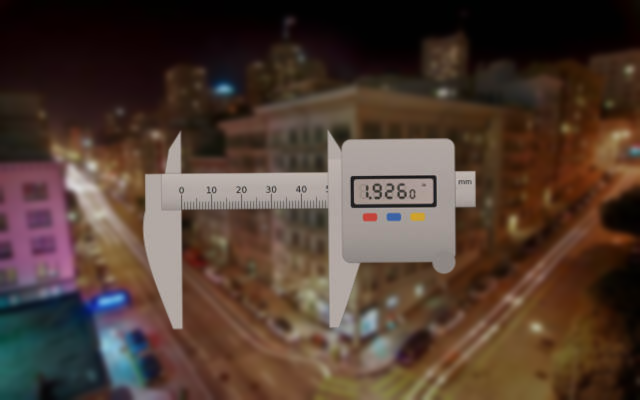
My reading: 1.9260
